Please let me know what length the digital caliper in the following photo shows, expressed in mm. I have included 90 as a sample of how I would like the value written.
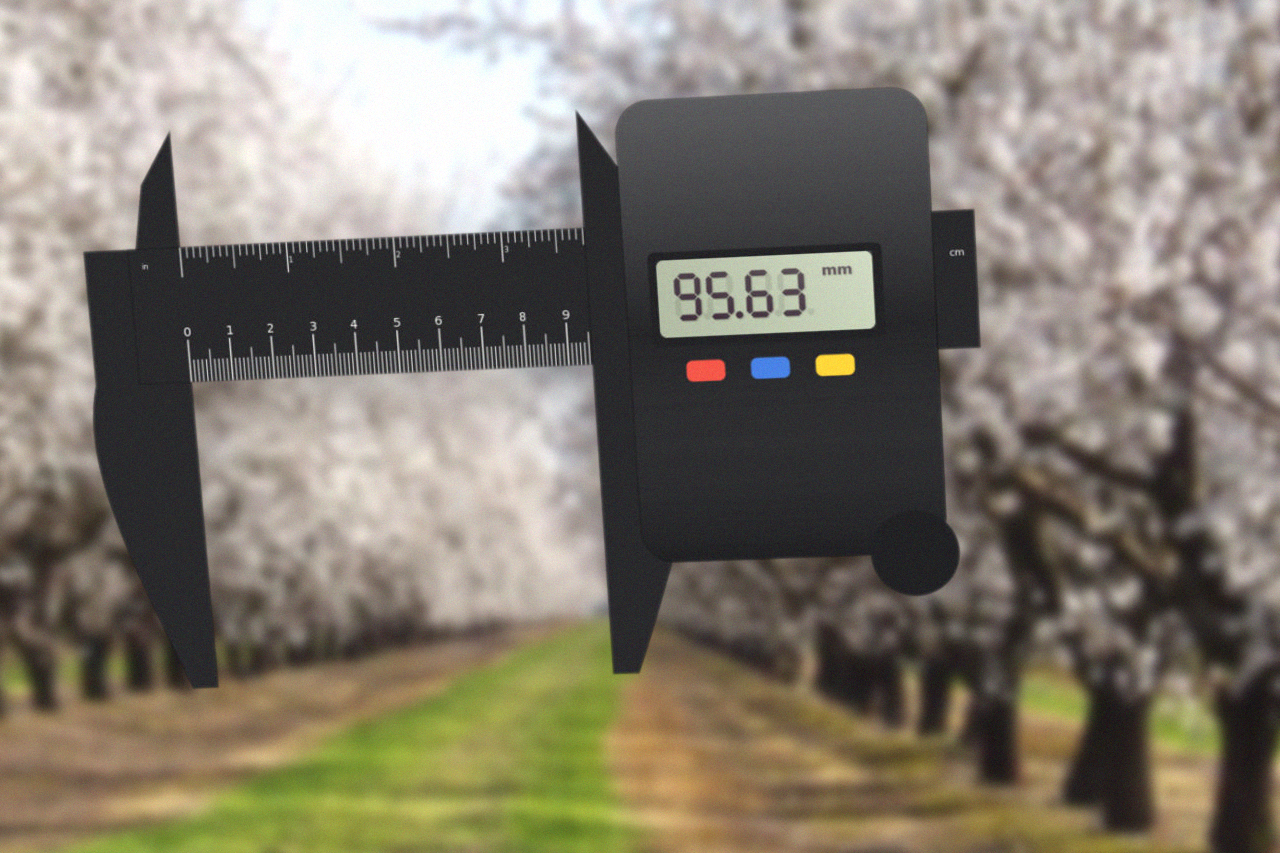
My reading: 95.63
